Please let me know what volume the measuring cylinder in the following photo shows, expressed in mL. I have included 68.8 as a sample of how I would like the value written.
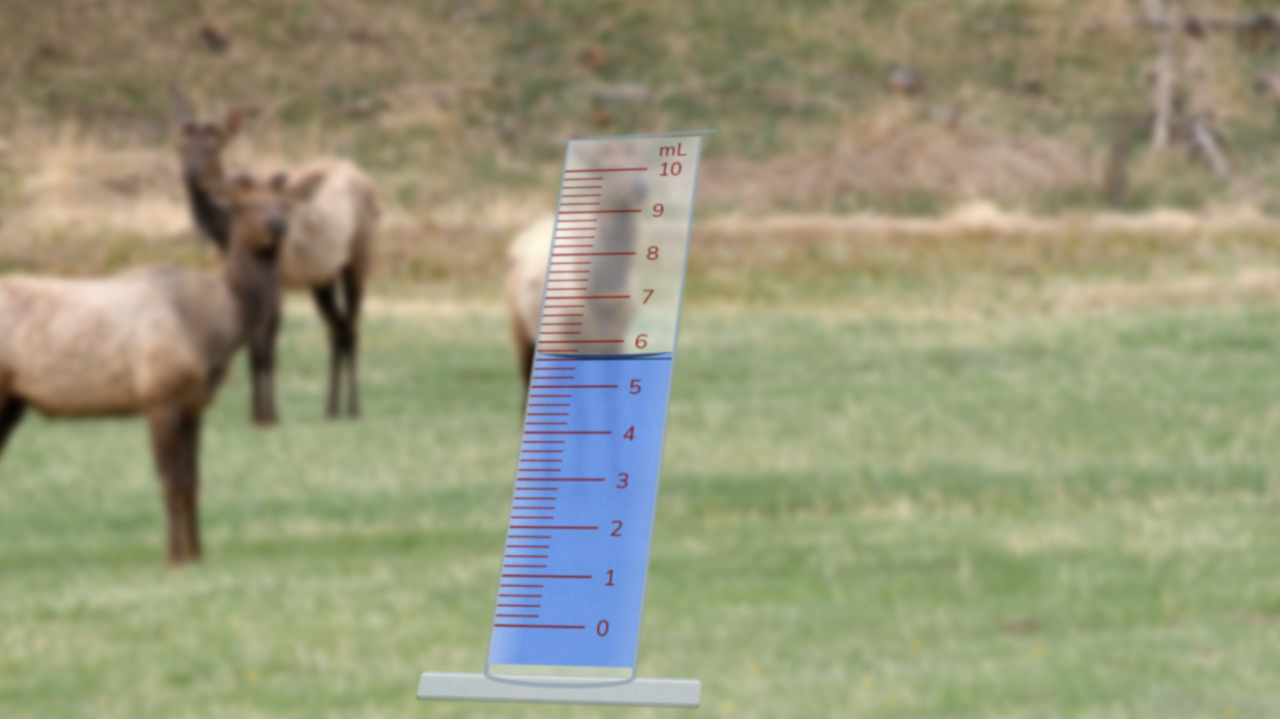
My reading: 5.6
